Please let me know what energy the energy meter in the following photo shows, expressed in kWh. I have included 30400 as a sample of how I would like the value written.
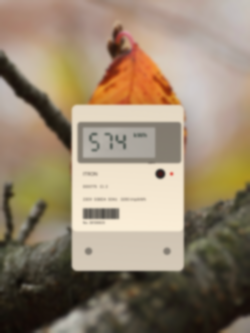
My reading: 574
